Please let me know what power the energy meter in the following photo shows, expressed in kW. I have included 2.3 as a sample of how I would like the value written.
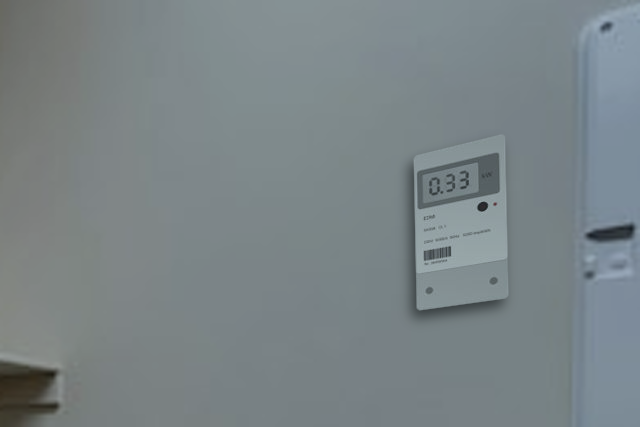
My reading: 0.33
